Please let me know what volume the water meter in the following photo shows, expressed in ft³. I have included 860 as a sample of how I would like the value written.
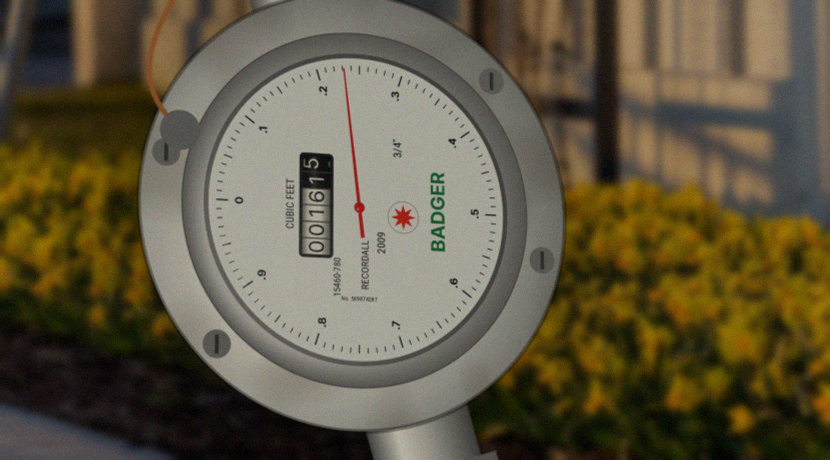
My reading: 1615.23
